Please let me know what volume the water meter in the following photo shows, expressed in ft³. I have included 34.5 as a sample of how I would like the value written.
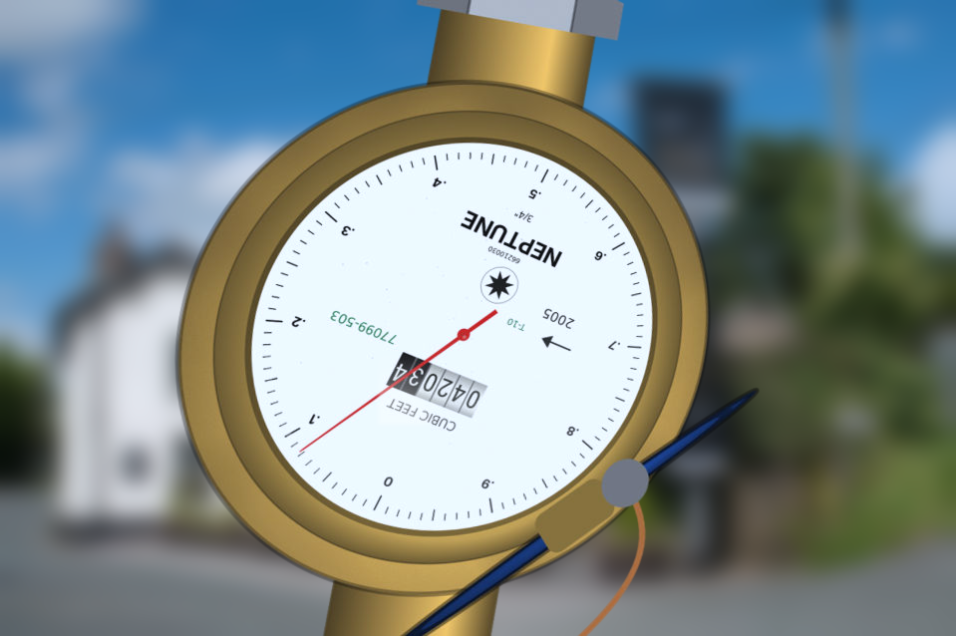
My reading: 42034.08
